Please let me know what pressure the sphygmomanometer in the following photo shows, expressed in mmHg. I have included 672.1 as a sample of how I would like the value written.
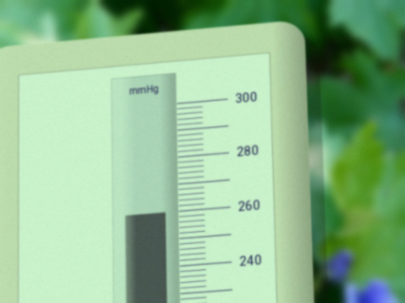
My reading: 260
